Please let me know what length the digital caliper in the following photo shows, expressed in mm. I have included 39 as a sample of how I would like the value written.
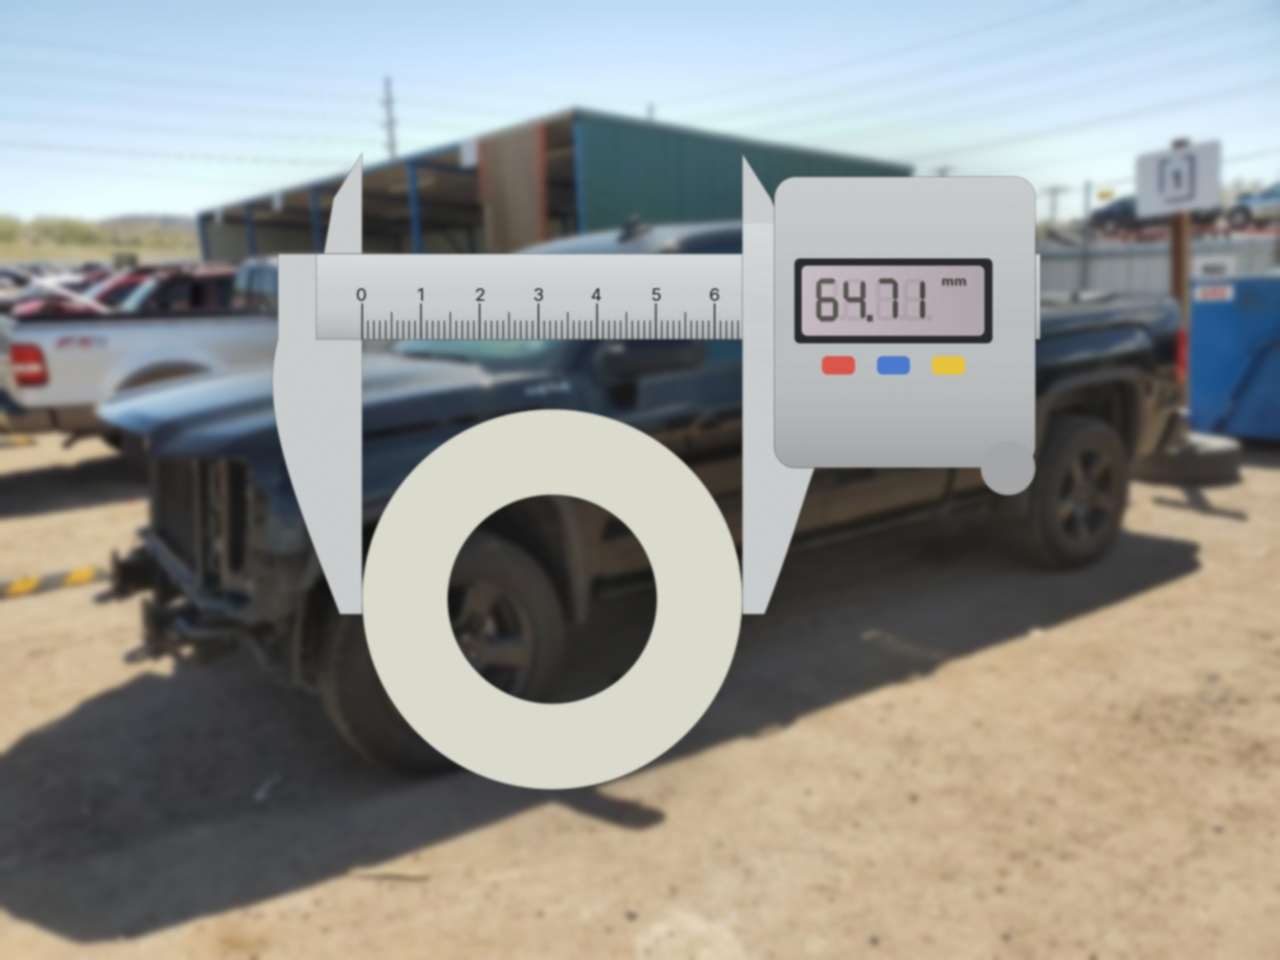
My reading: 64.71
